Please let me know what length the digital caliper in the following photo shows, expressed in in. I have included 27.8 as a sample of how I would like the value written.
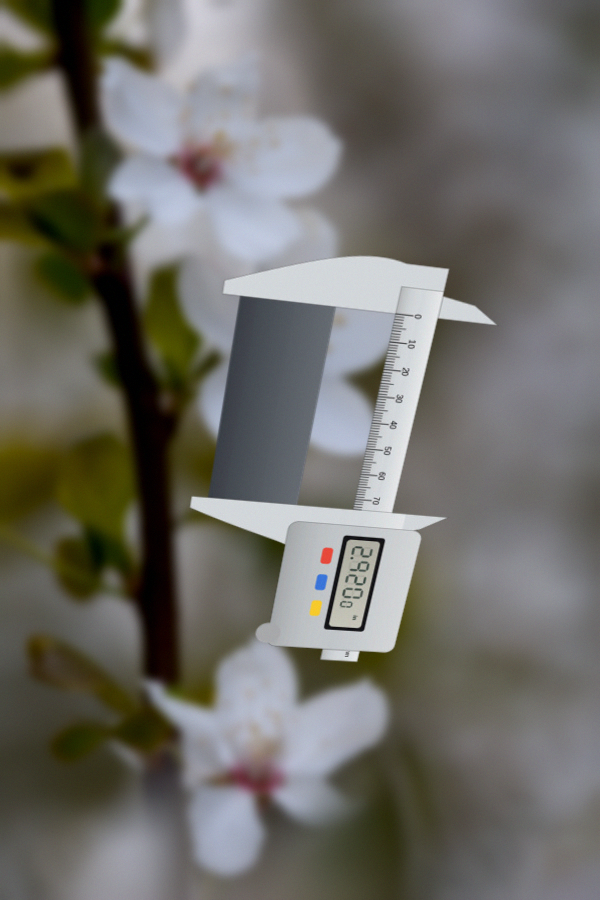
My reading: 2.9200
